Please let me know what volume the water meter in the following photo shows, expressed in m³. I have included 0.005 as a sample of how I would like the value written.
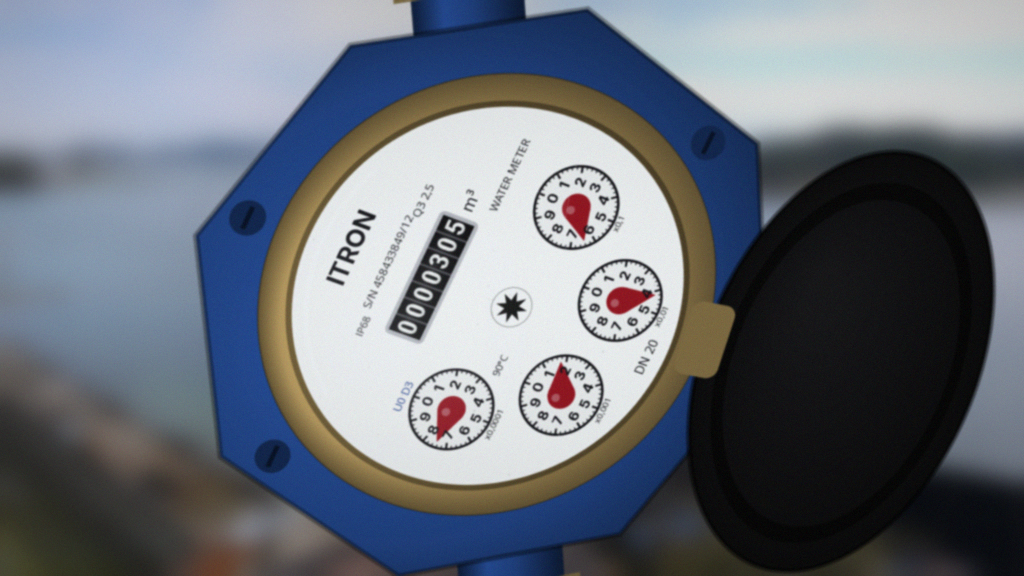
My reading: 305.6417
